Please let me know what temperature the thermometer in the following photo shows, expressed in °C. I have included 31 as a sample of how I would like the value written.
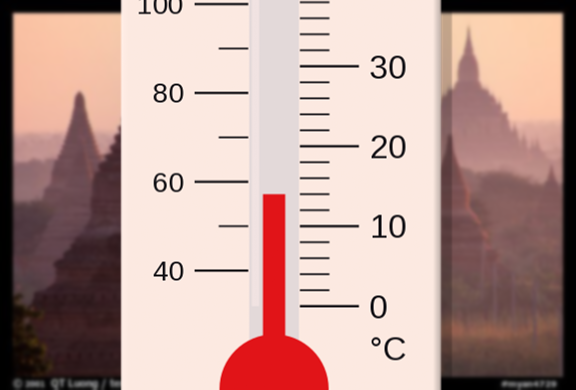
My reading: 14
